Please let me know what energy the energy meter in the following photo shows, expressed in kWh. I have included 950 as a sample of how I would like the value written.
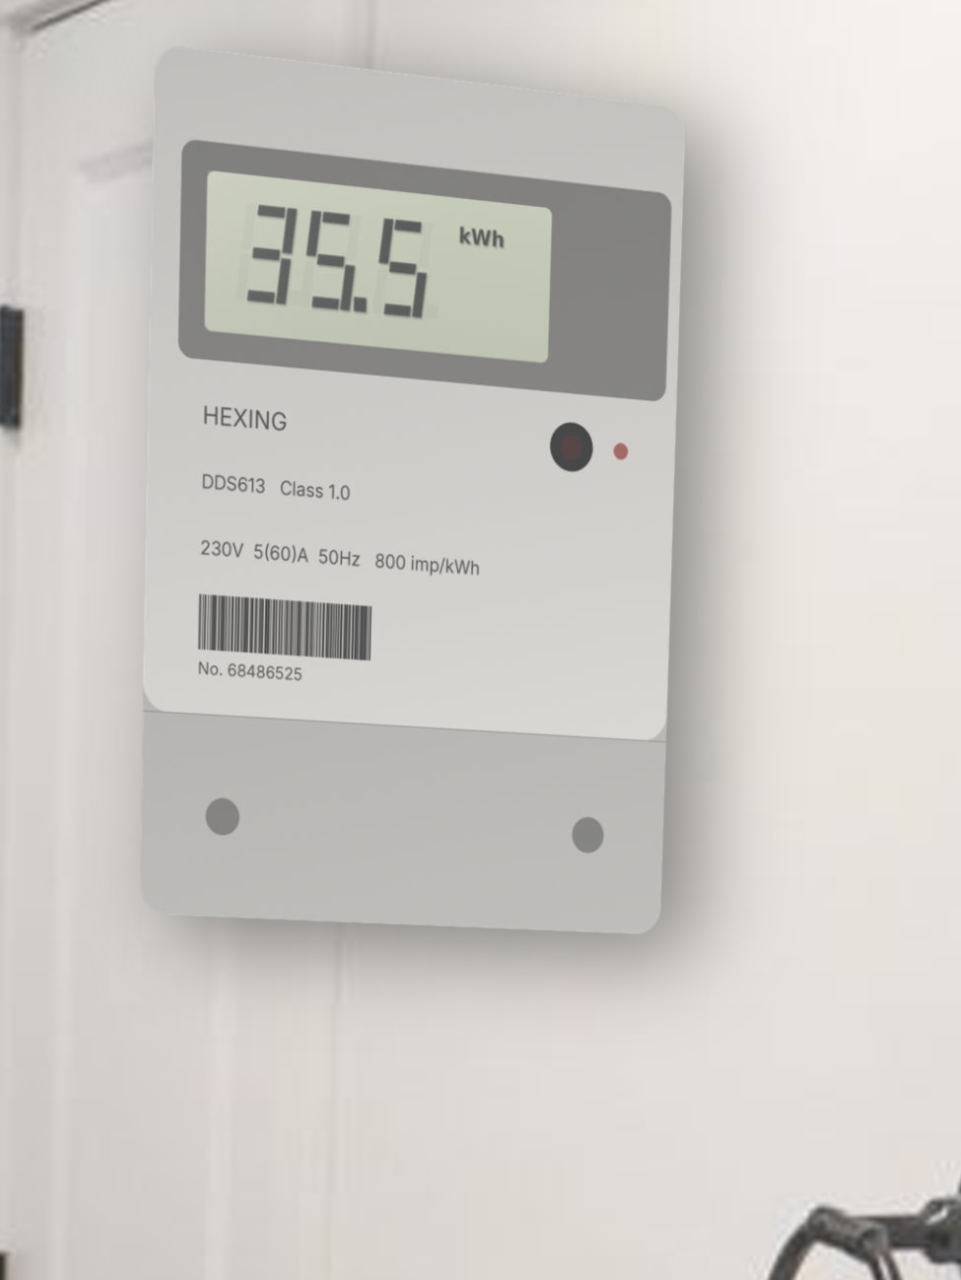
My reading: 35.5
